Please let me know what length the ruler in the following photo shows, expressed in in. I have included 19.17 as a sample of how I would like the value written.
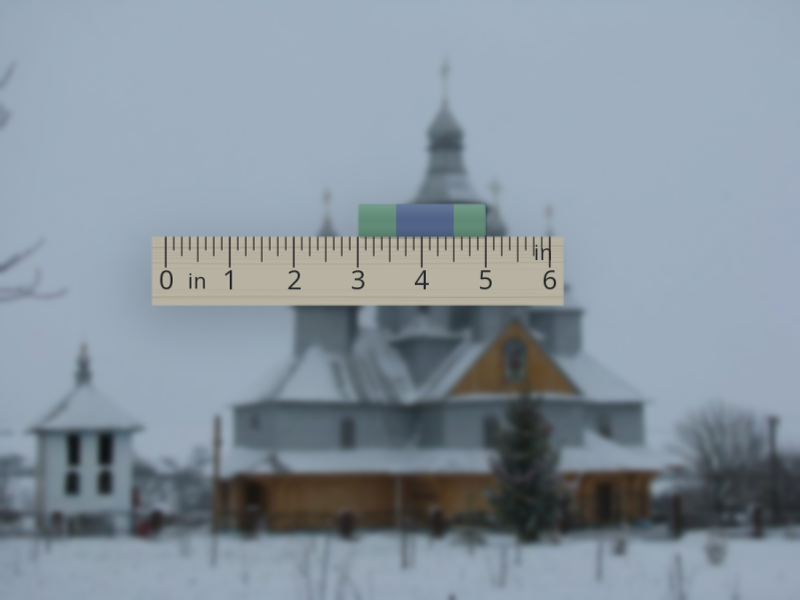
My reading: 2
